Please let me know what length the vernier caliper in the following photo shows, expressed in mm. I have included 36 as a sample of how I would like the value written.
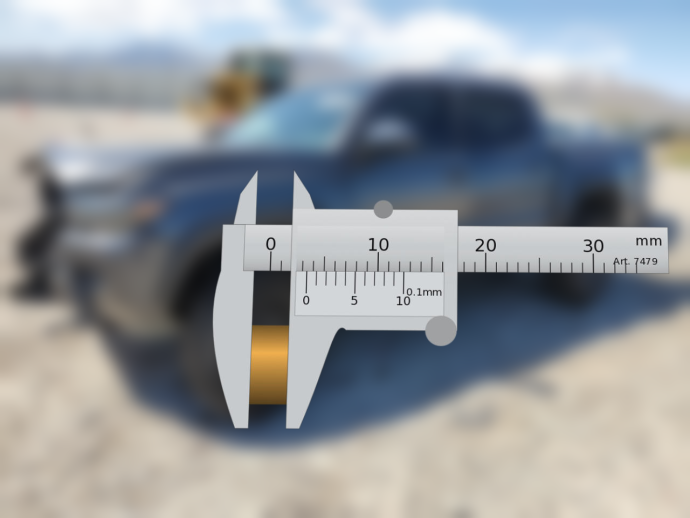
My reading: 3.4
